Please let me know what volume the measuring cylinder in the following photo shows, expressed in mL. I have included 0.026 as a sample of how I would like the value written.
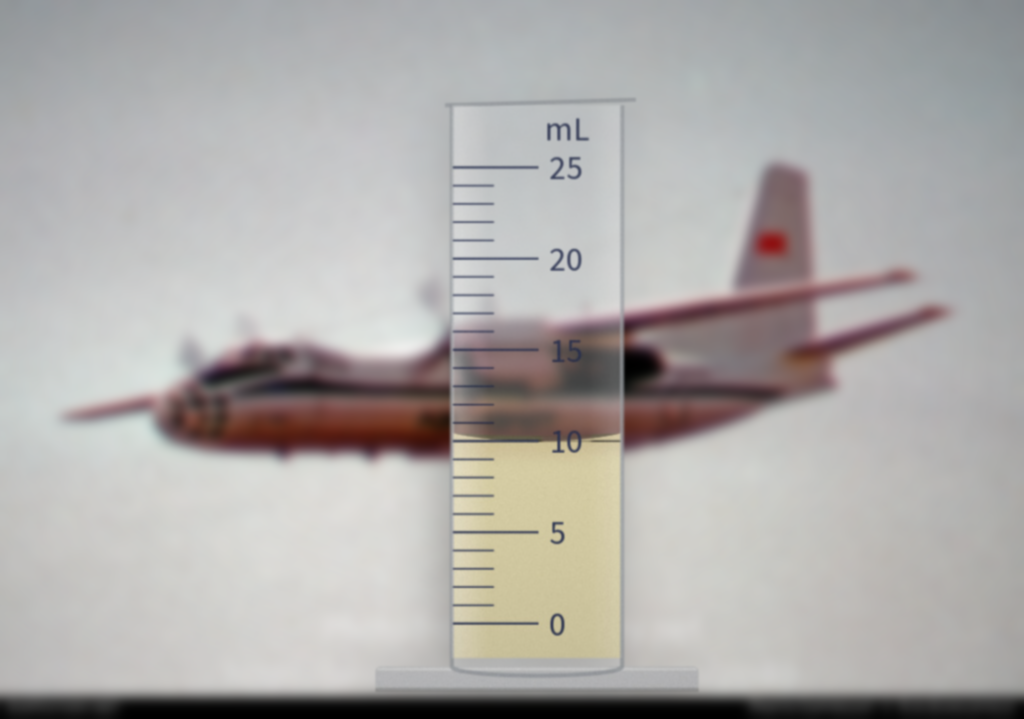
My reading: 10
